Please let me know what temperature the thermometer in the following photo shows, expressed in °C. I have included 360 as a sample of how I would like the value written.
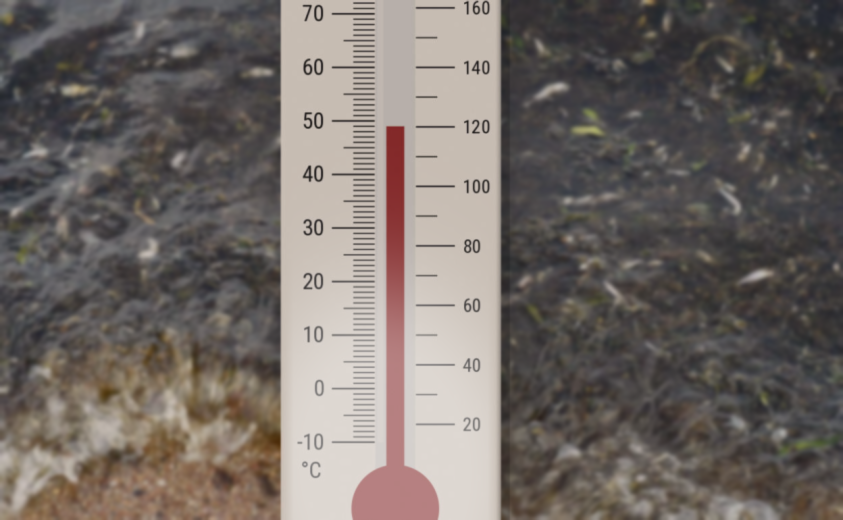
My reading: 49
